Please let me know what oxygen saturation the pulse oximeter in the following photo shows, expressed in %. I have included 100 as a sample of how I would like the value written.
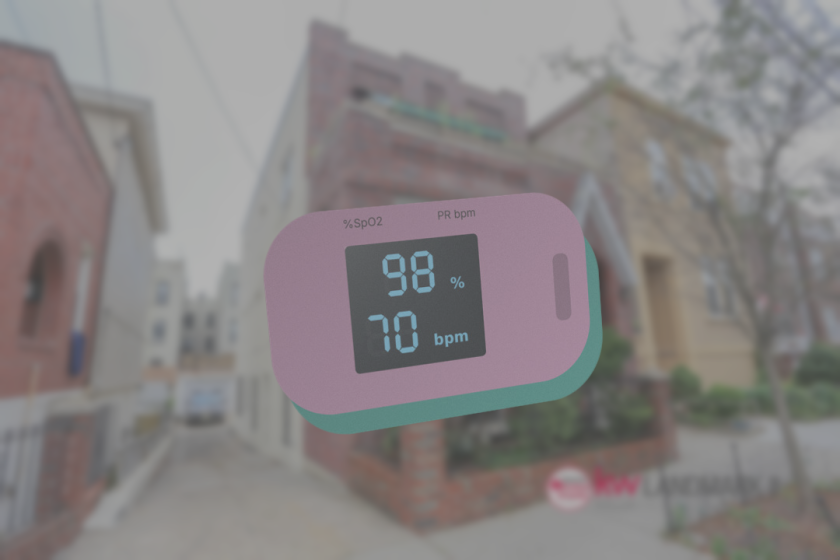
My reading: 98
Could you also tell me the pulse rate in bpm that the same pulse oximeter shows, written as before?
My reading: 70
